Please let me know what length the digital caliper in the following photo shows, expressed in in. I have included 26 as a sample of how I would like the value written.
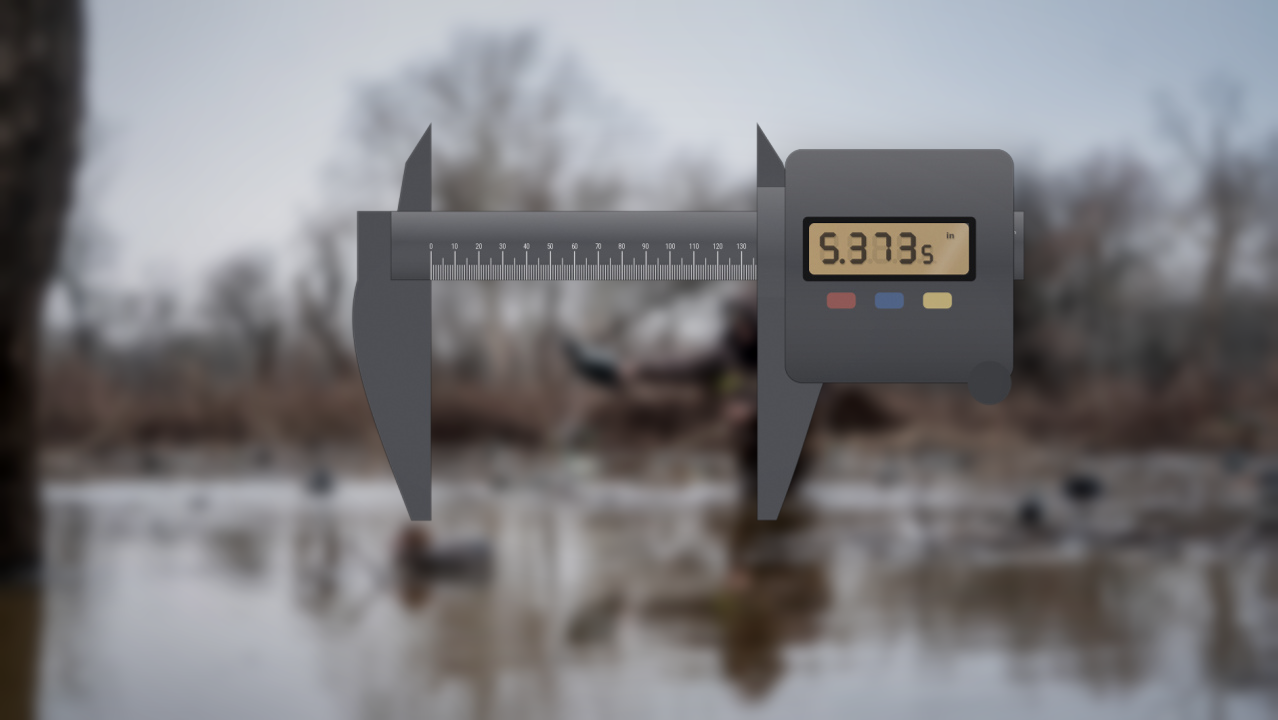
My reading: 5.3735
